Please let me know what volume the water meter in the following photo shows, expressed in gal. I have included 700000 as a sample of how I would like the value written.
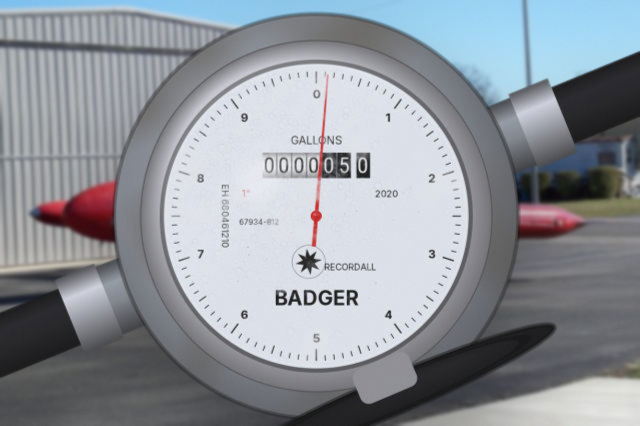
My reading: 50.1
